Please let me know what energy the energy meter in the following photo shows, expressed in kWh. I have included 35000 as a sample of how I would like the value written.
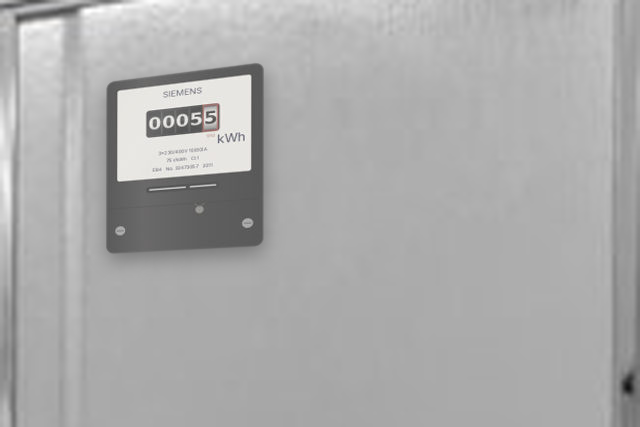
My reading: 5.5
